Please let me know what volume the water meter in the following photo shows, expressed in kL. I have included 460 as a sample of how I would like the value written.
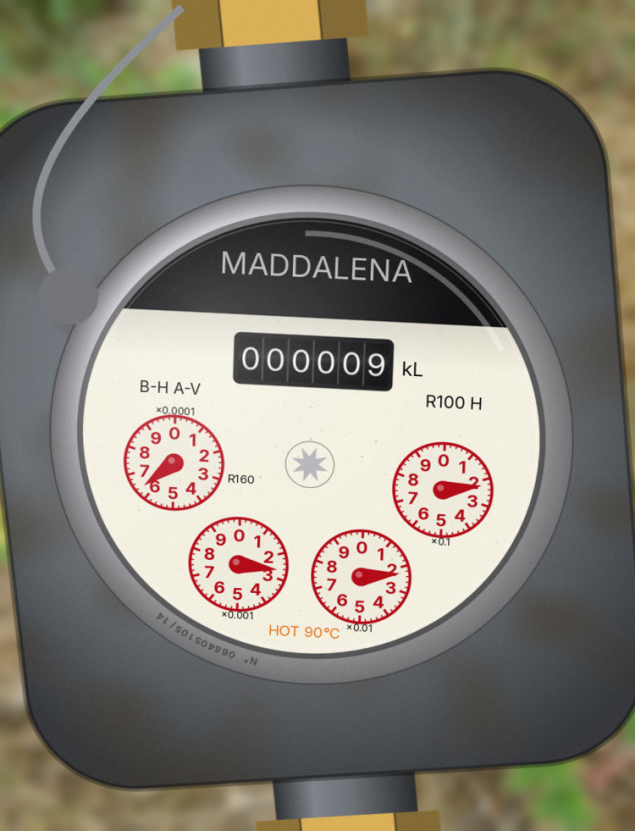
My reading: 9.2226
